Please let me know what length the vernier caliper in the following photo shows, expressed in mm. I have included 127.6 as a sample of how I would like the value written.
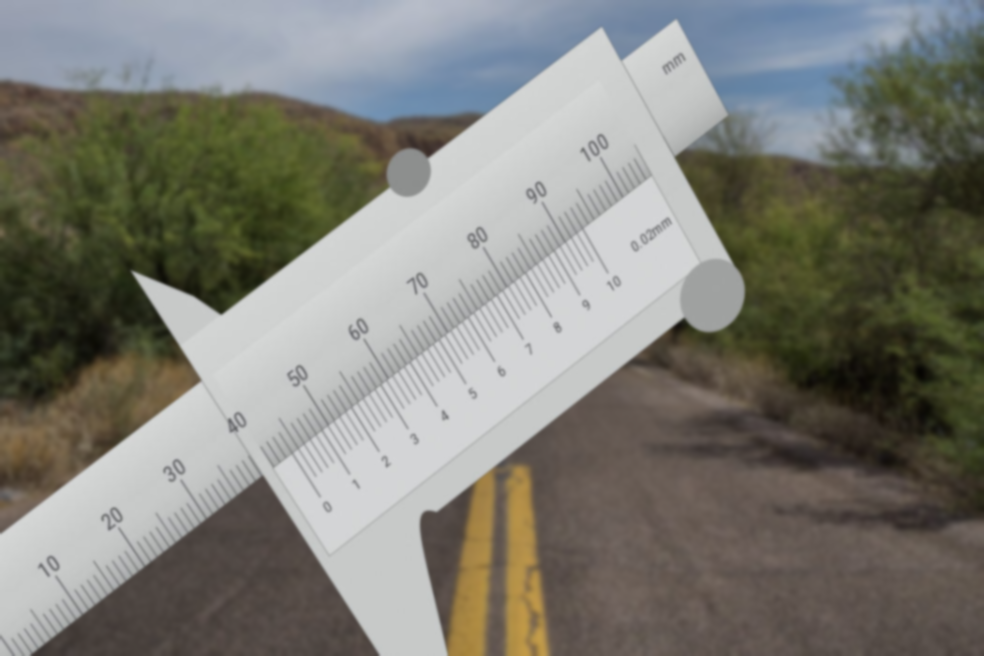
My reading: 44.0
